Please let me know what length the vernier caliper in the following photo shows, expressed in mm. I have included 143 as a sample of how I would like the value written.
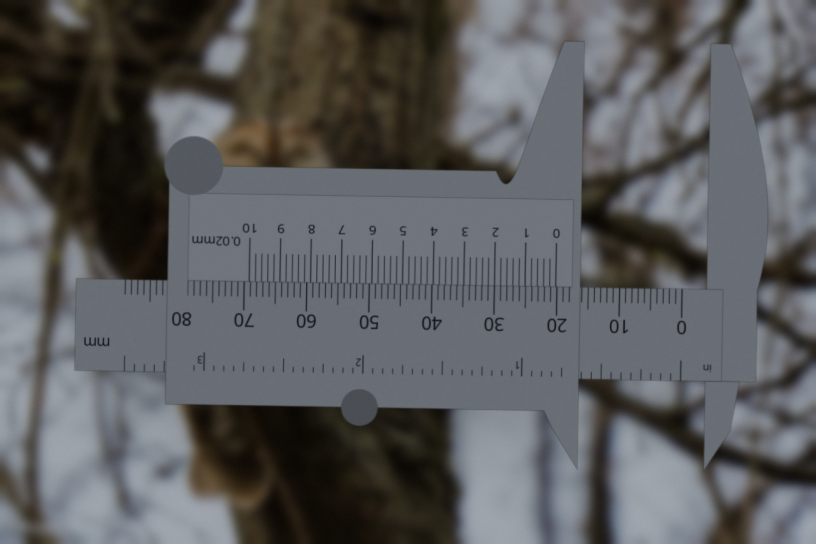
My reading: 20.2
